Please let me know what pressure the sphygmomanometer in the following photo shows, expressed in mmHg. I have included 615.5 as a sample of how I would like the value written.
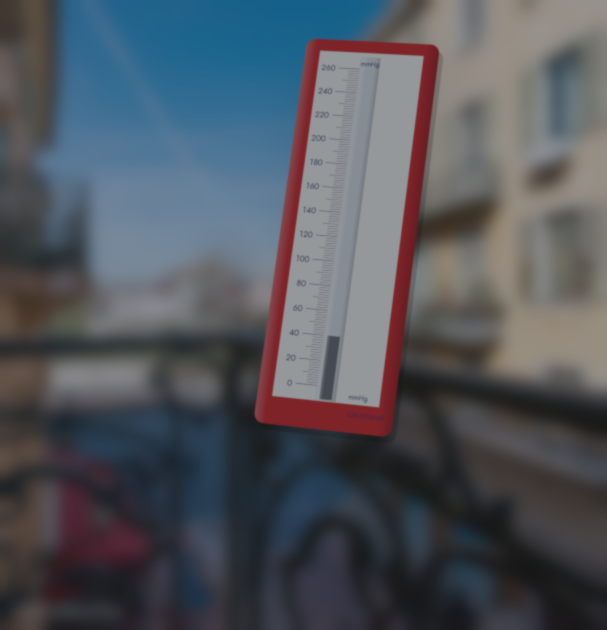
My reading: 40
